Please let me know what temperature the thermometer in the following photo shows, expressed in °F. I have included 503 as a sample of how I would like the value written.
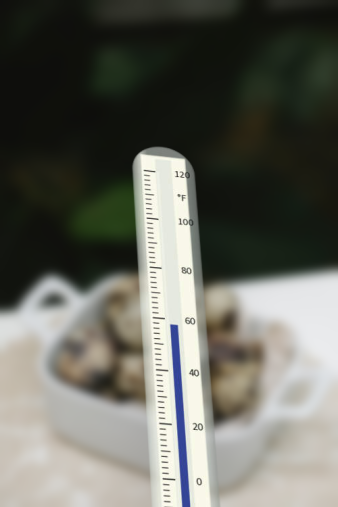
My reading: 58
